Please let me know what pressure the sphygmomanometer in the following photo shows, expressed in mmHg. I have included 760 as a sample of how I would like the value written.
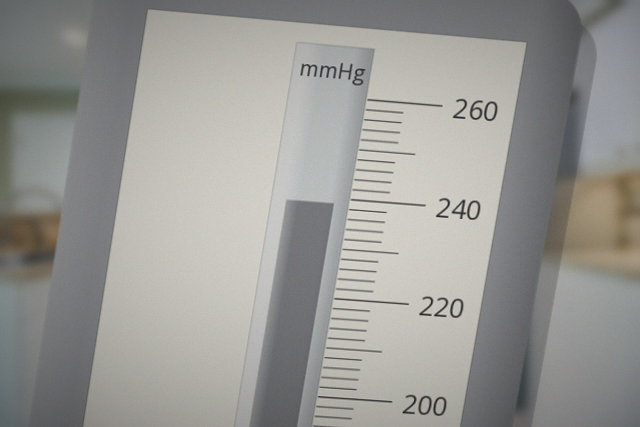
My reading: 239
